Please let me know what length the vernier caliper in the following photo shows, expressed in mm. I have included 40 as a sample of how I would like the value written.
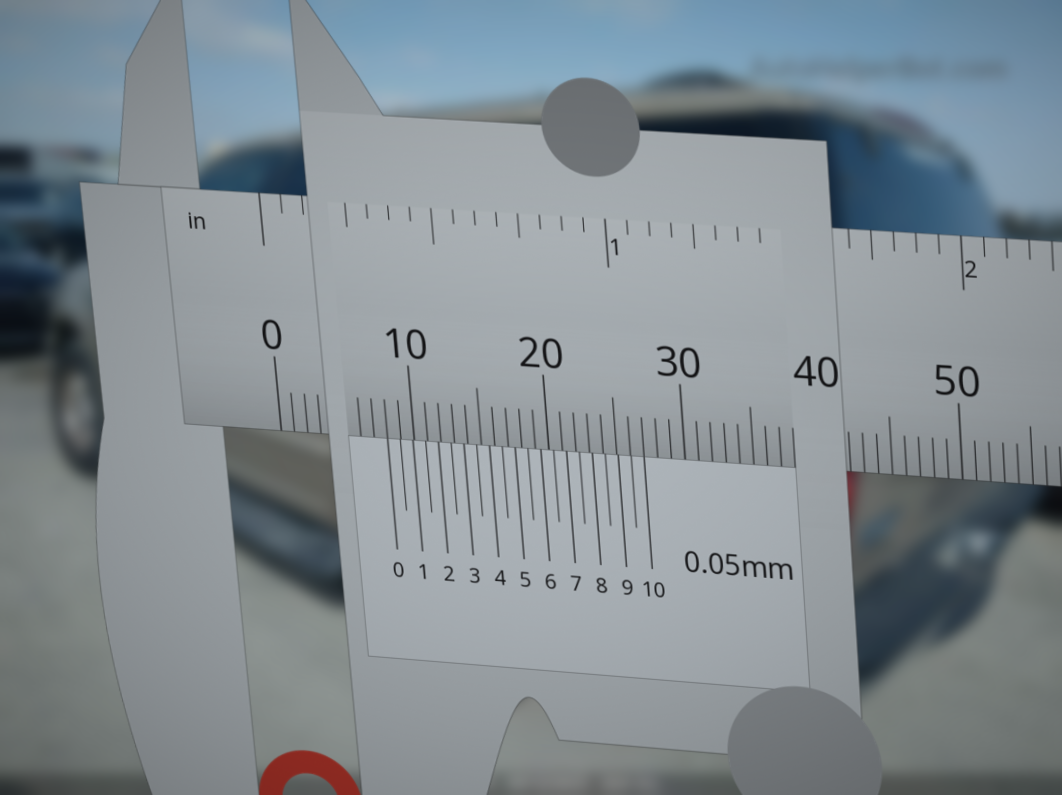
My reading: 8.0
